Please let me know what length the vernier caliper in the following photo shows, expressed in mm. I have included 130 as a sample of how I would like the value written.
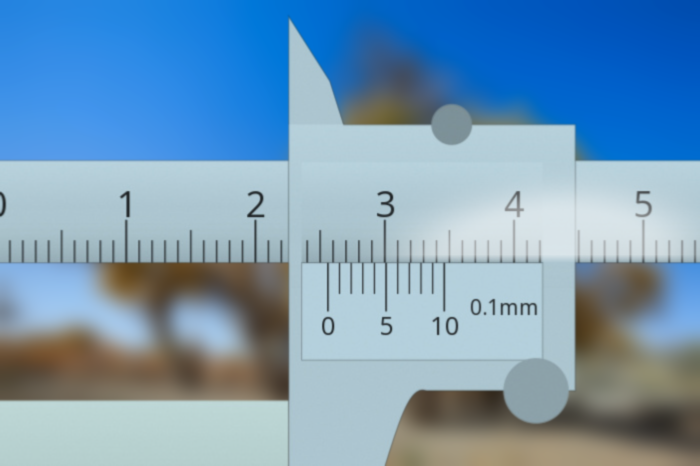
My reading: 25.6
